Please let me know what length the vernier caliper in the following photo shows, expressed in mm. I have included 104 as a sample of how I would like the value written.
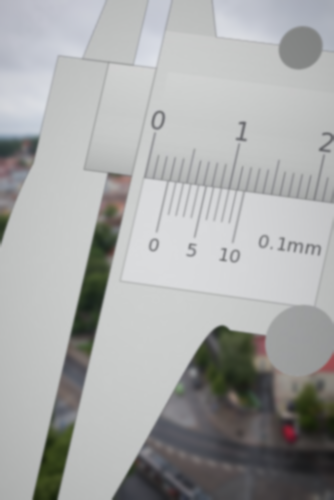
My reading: 2.8
